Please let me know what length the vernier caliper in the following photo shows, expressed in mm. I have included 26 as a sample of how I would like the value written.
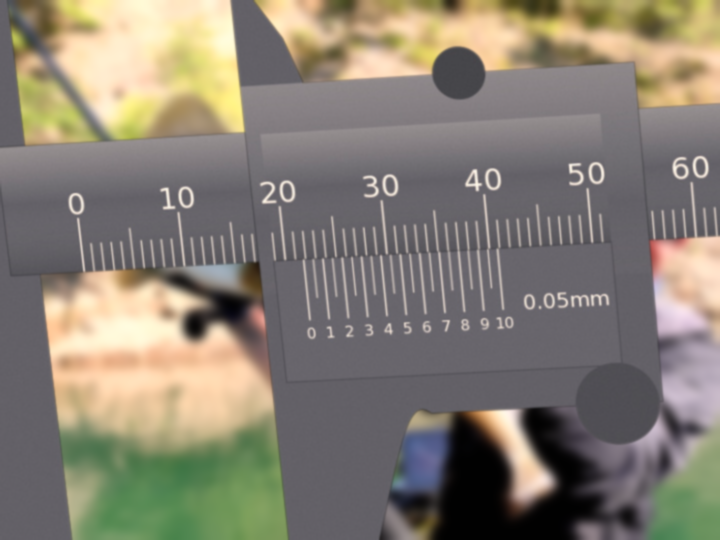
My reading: 21.8
